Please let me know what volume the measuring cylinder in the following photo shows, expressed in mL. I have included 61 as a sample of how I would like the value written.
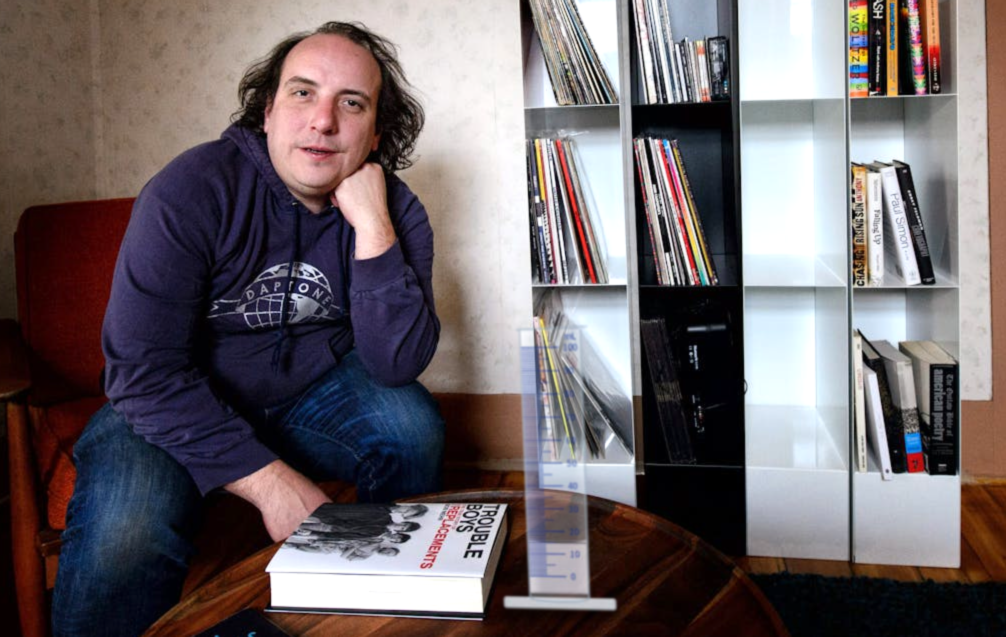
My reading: 15
